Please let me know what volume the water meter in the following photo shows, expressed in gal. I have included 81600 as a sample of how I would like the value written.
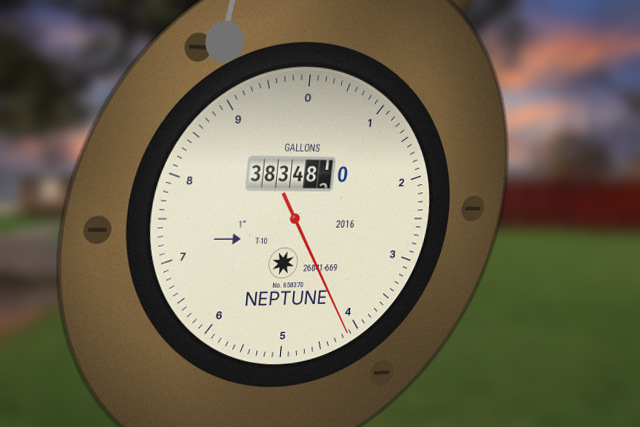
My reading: 3834814.1
